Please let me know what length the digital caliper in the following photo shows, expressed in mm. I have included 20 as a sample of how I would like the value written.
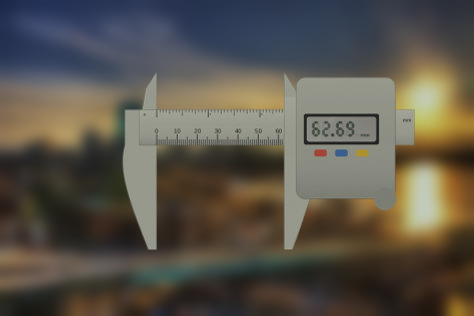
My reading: 62.69
